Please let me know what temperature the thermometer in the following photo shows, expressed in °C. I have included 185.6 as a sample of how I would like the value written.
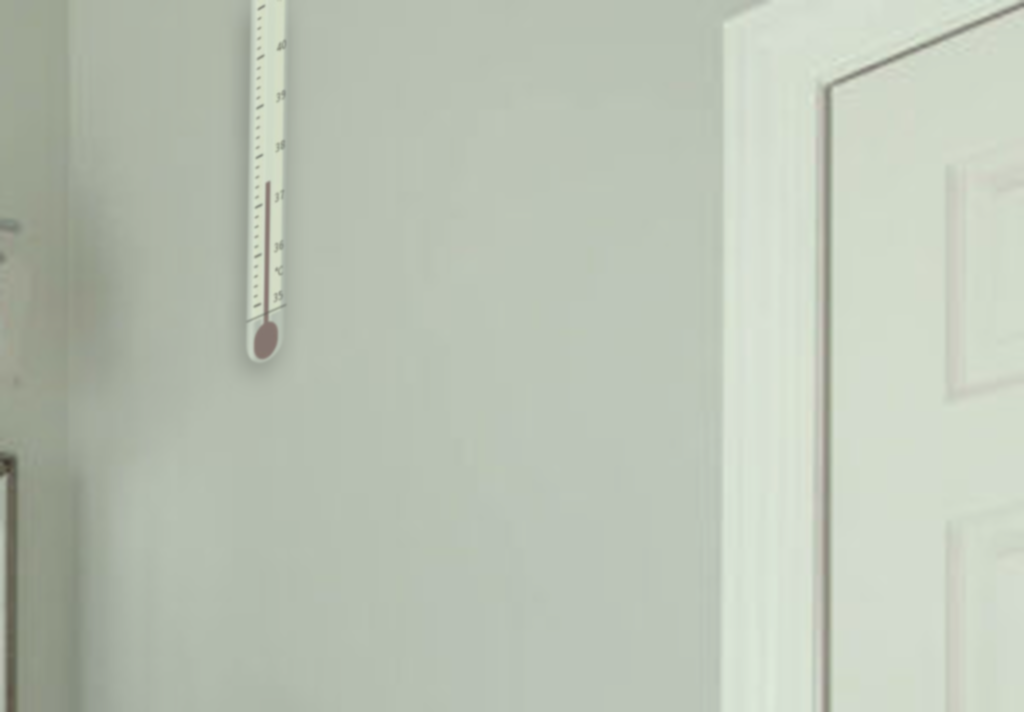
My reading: 37.4
